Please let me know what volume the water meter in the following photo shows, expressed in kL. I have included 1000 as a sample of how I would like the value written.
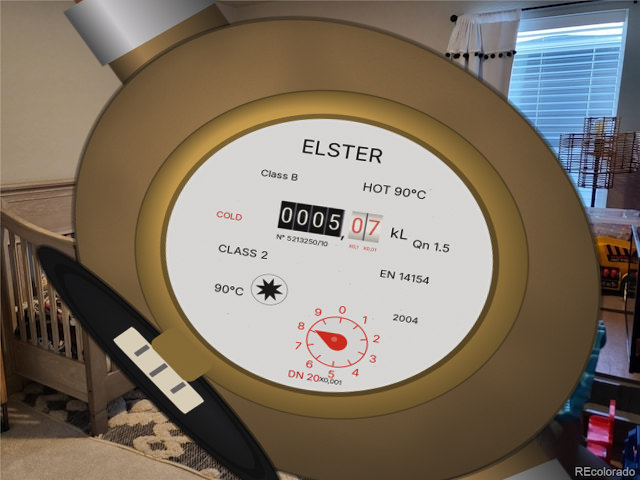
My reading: 5.078
